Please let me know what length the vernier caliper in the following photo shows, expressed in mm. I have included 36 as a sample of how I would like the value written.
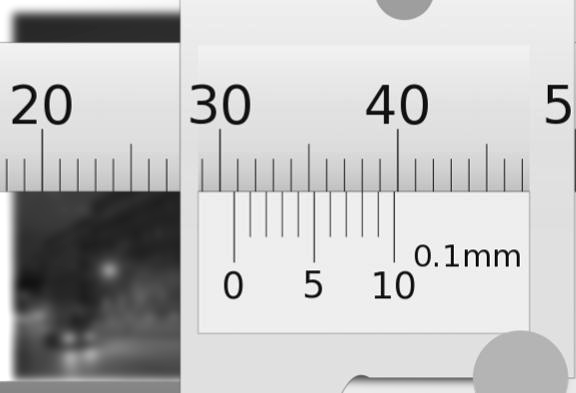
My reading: 30.8
